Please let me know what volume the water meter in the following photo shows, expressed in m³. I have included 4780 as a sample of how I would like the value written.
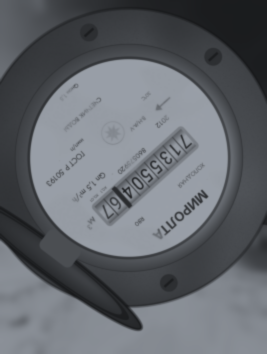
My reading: 7135504.67
